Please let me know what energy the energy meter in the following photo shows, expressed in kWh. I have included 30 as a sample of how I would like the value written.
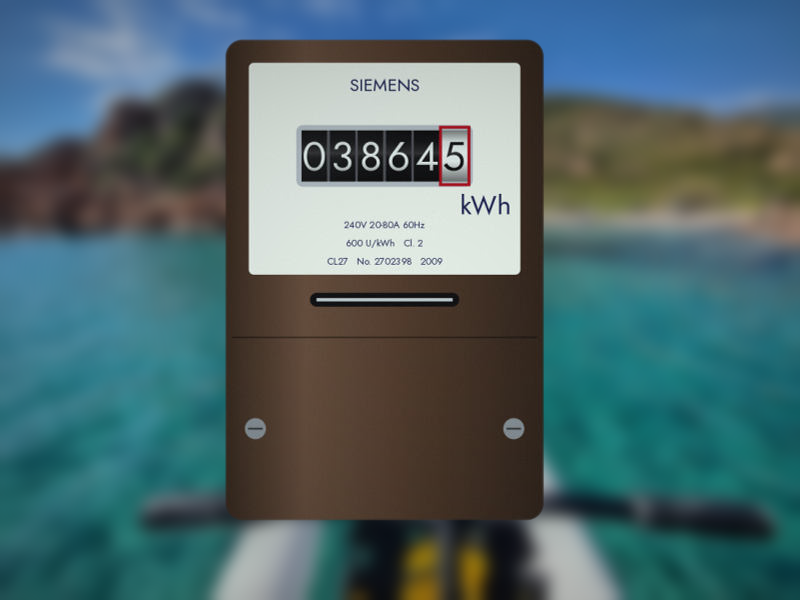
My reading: 3864.5
